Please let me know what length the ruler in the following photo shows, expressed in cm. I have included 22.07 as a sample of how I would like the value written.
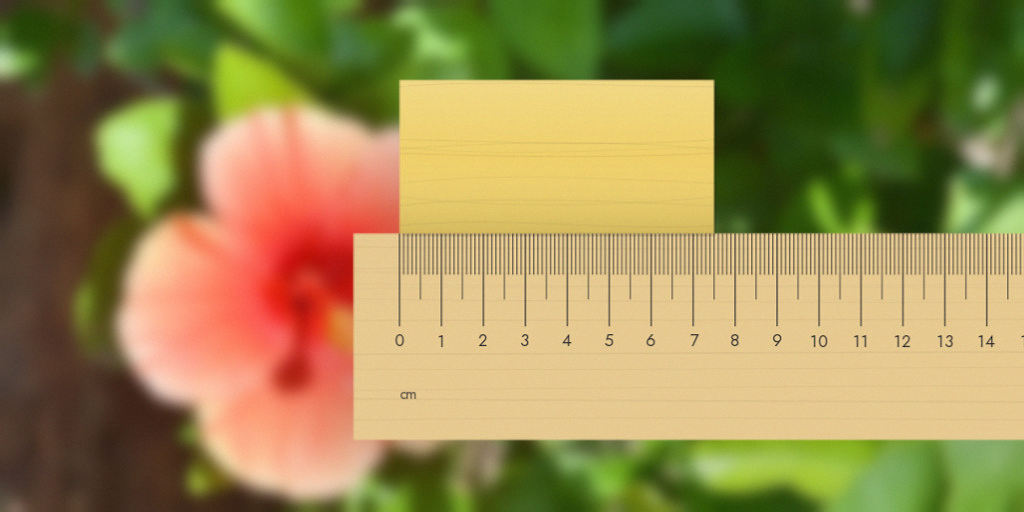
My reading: 7.5
